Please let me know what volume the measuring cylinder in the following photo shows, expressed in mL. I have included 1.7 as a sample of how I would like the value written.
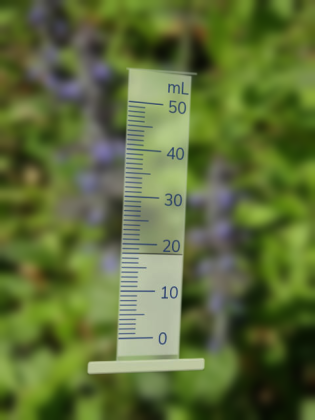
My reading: 18
